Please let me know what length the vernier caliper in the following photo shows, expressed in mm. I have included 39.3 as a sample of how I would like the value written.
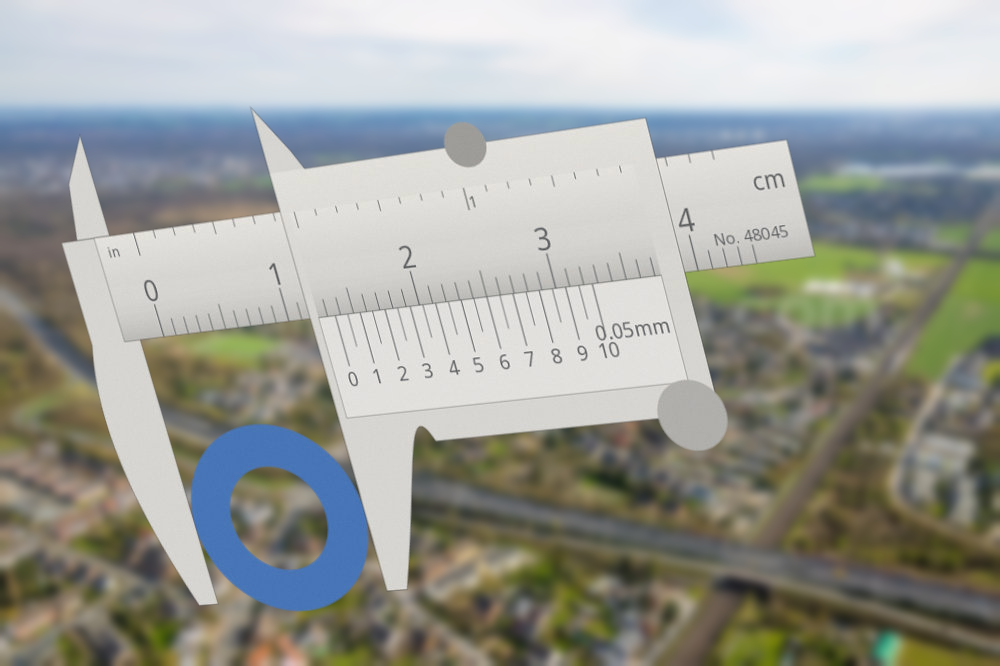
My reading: 13.6
